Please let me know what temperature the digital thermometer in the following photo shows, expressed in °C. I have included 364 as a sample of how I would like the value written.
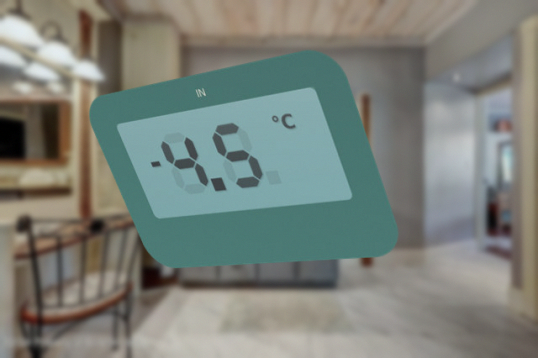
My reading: -4.5
